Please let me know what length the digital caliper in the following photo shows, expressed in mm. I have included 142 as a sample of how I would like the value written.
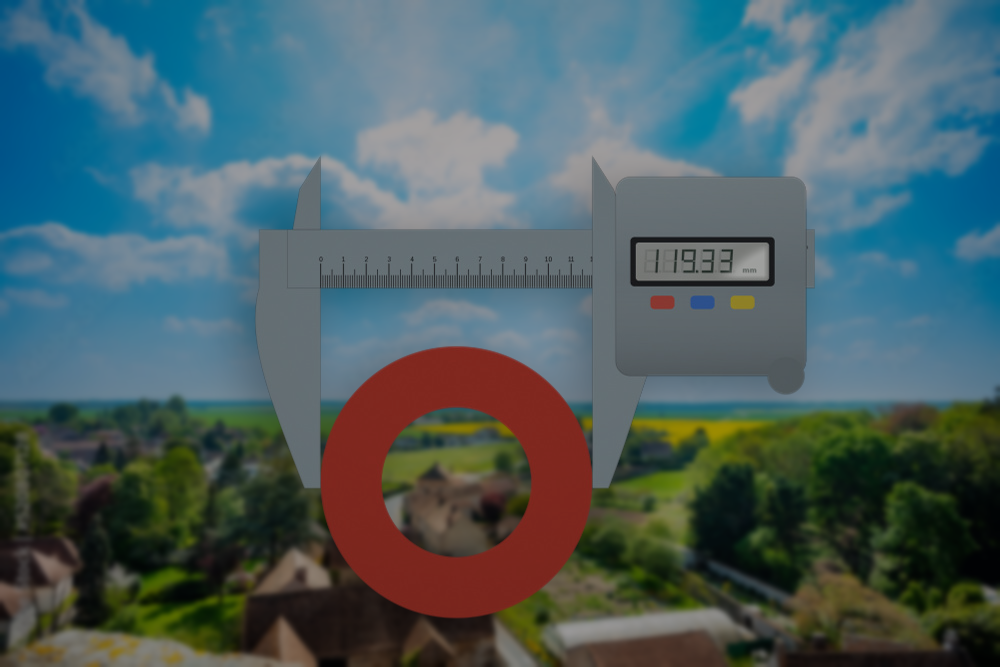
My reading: 119.33
